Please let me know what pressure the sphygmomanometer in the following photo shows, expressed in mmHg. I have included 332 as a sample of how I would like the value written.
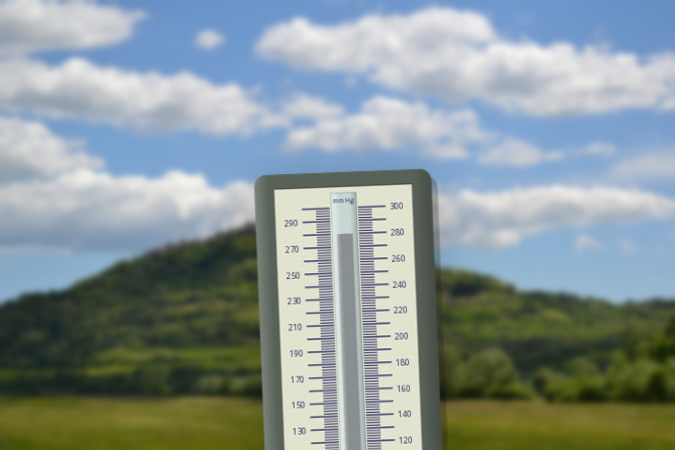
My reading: 280
